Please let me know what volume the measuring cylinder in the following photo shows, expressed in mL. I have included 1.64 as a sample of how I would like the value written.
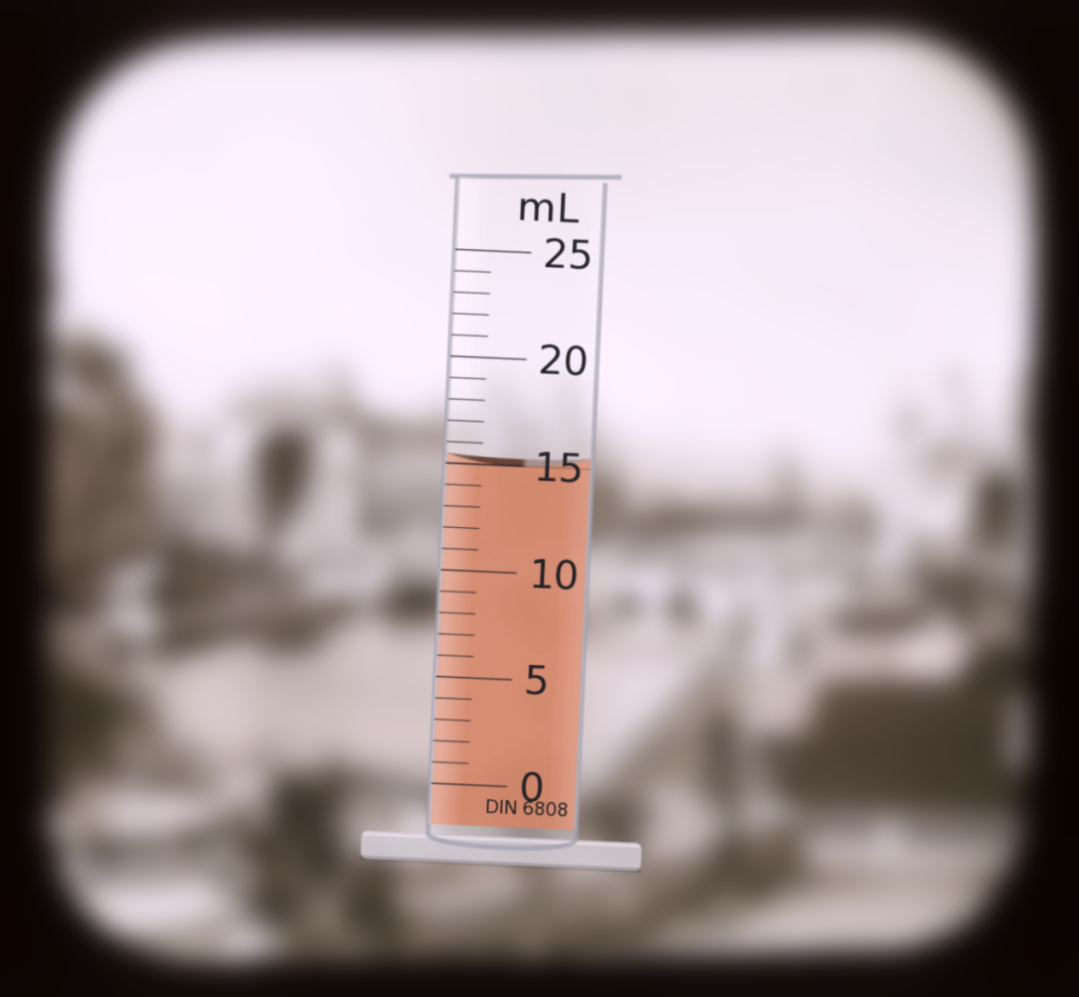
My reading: 15
